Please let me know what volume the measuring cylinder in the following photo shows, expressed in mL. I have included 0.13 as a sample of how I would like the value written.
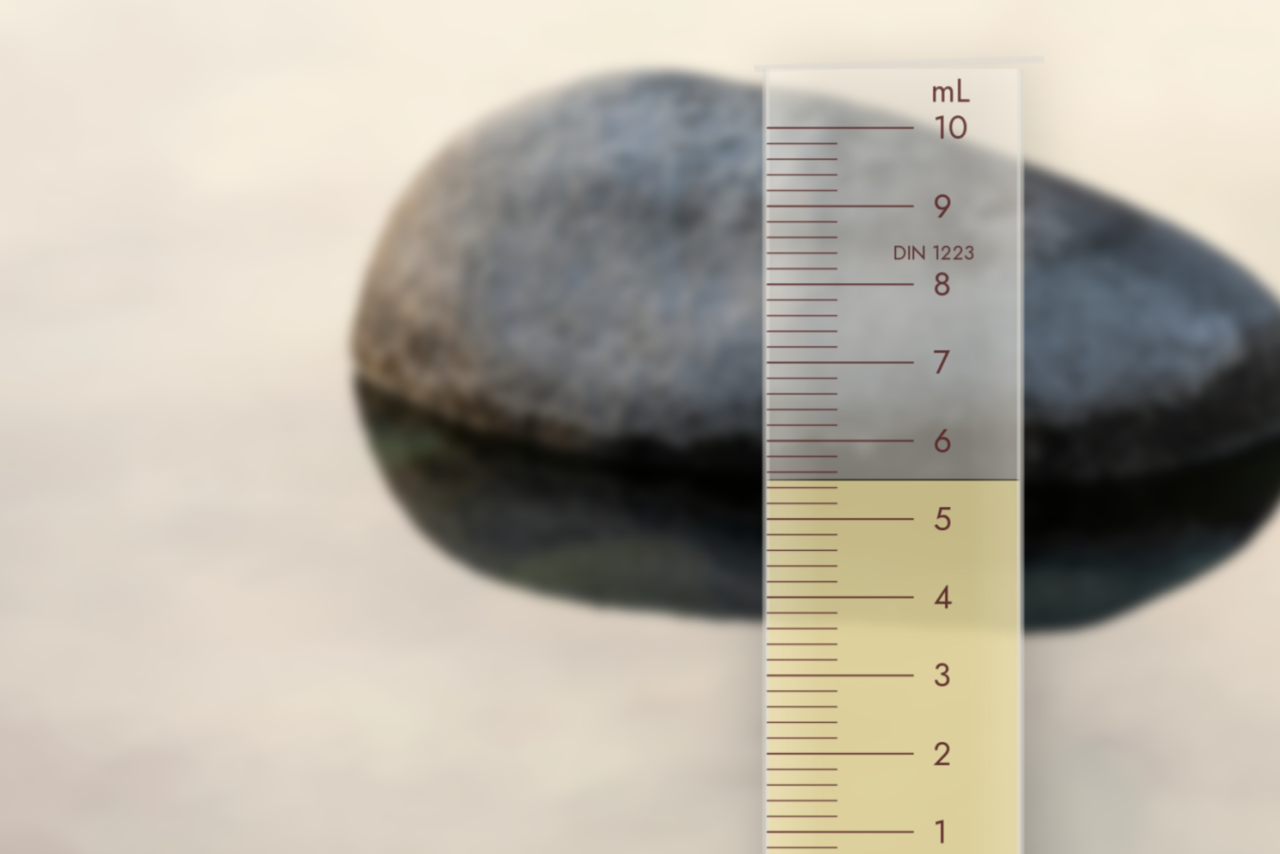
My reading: 5.5
